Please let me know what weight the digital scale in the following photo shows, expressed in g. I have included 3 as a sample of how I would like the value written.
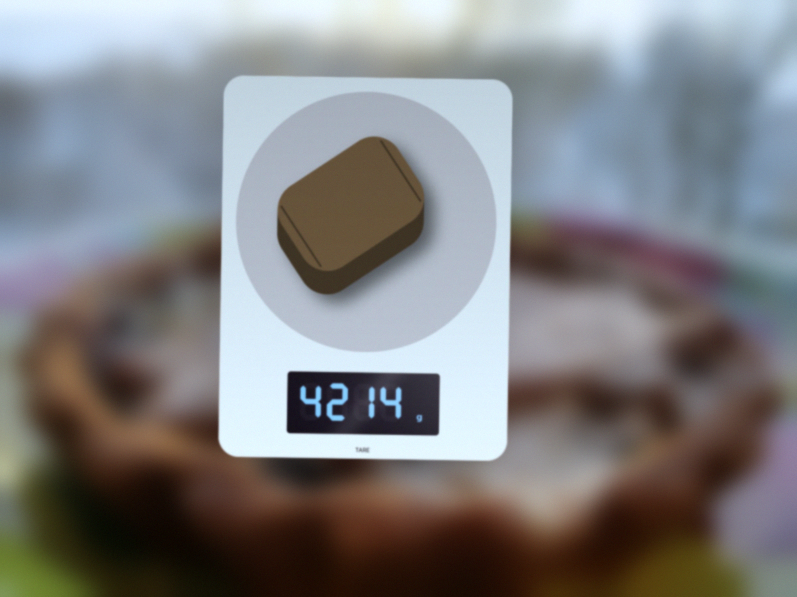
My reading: 4214
